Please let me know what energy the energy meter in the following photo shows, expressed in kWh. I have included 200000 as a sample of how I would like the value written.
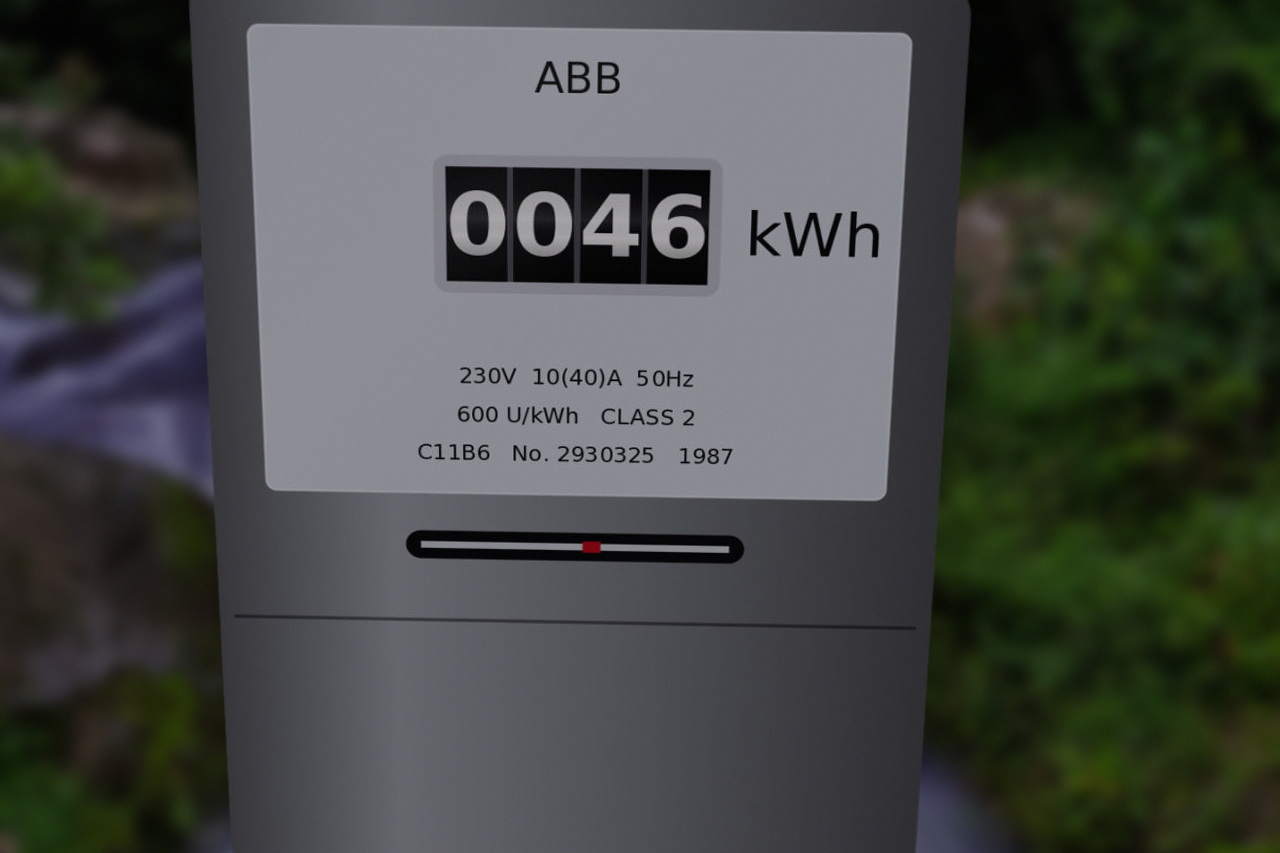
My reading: 46
